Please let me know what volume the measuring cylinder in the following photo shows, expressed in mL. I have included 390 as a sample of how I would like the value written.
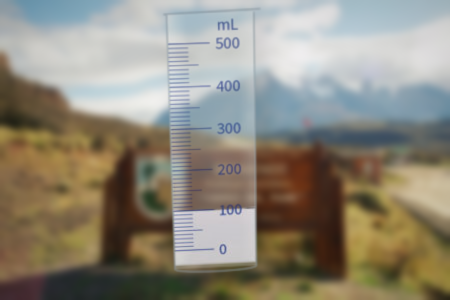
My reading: 100
